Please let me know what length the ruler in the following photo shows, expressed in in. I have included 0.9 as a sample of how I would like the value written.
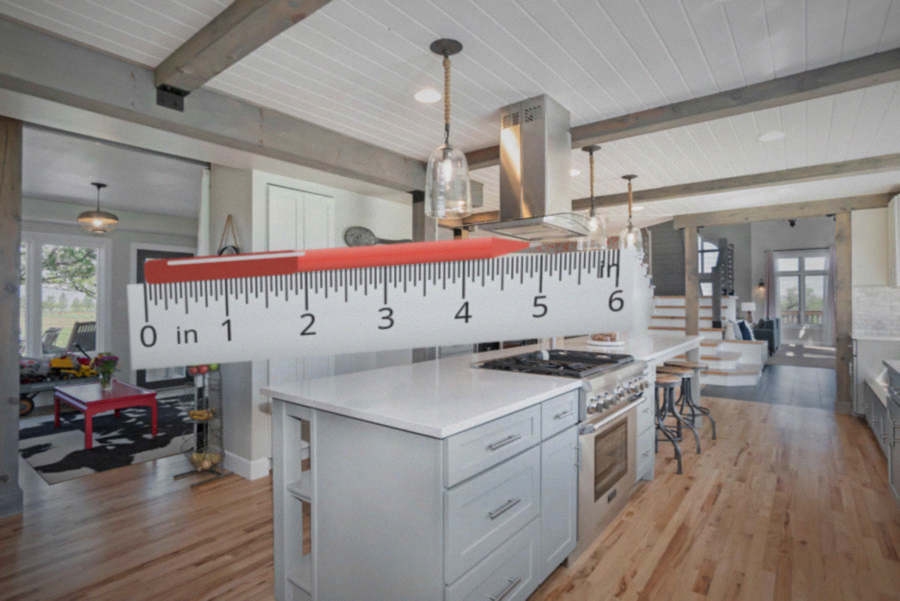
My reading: 5
